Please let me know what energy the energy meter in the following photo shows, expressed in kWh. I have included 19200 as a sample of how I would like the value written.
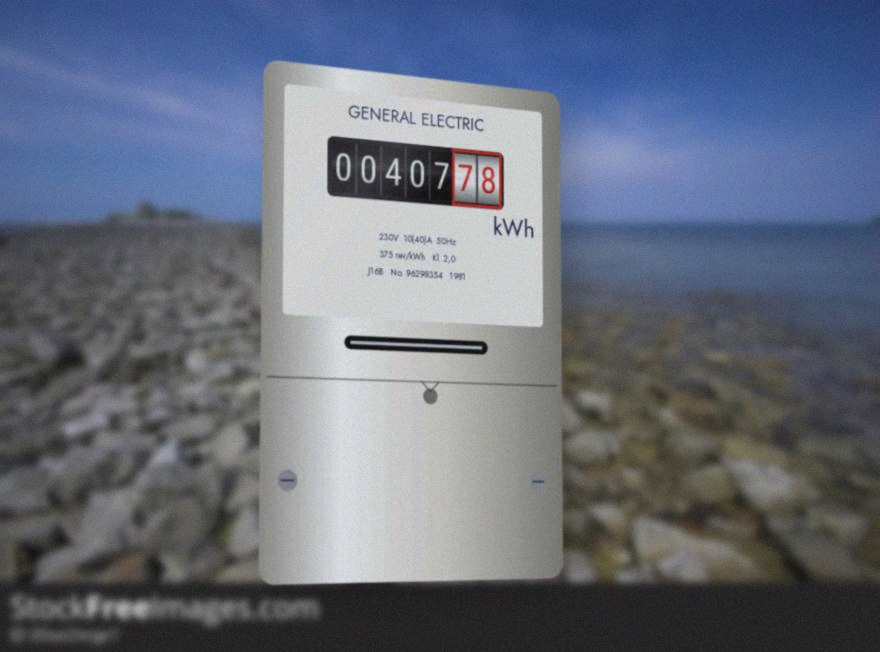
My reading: 407.78
